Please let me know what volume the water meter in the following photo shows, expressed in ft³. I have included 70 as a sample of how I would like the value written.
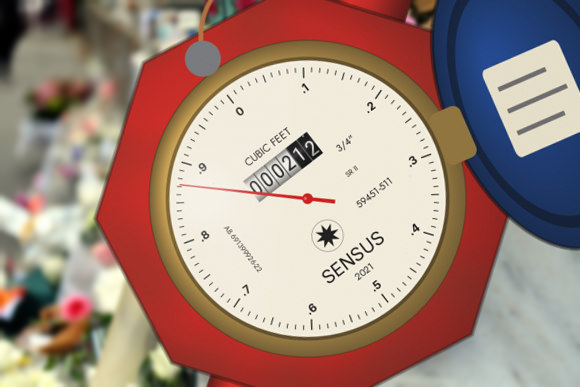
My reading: 211.87
